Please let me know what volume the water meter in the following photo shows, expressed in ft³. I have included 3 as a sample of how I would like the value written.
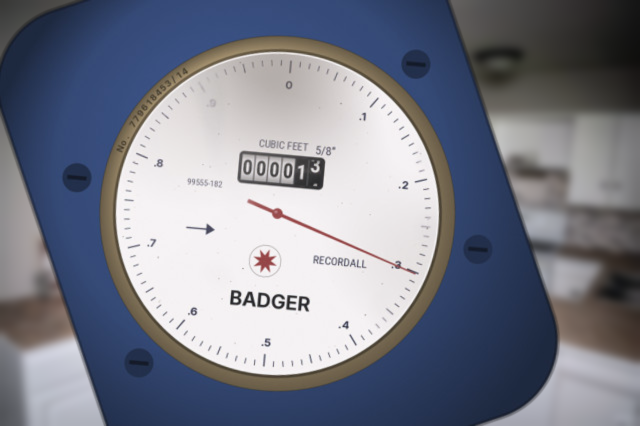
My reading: 13.30
